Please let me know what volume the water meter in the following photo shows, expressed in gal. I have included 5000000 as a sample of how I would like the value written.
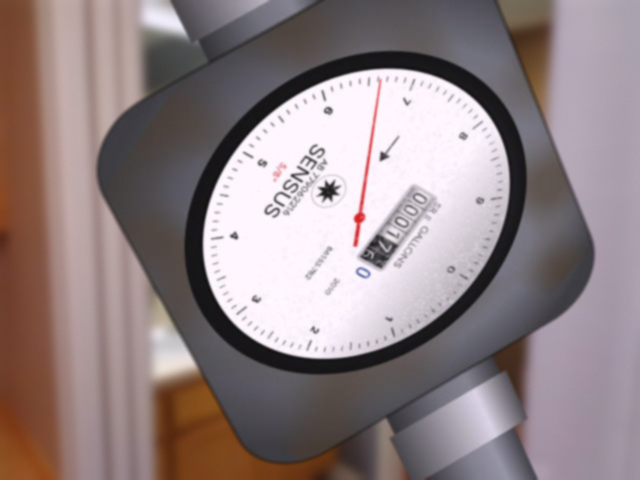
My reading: 1756.6
